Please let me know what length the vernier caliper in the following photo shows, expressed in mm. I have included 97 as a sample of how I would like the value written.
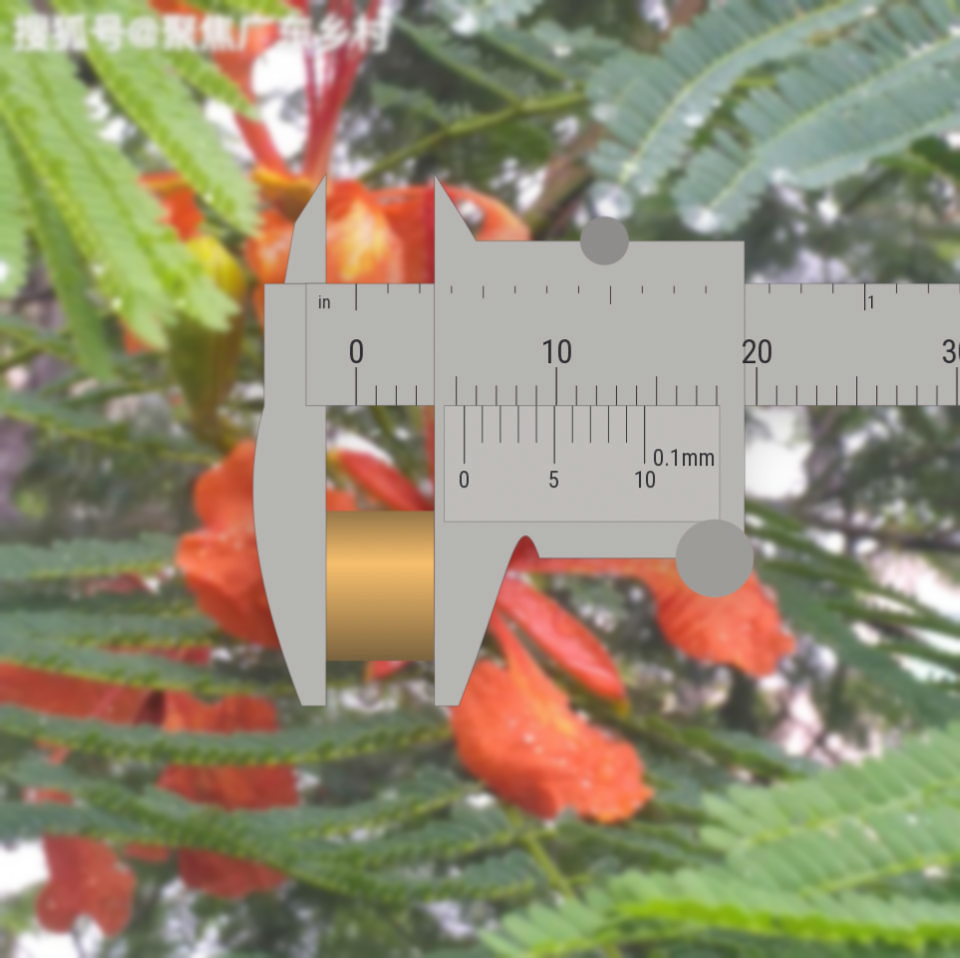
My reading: 5.4
